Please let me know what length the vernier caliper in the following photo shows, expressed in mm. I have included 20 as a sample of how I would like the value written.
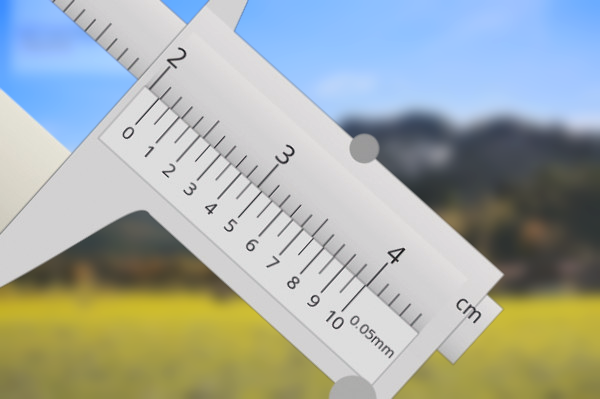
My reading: 20.9
